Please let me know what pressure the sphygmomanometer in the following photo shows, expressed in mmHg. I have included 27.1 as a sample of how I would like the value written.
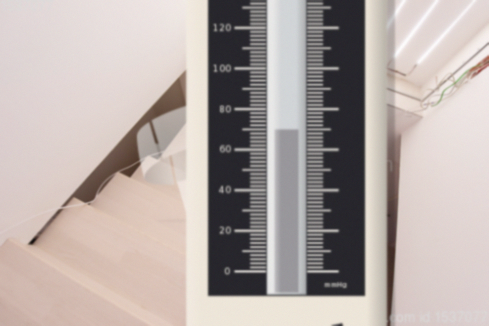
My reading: 70
